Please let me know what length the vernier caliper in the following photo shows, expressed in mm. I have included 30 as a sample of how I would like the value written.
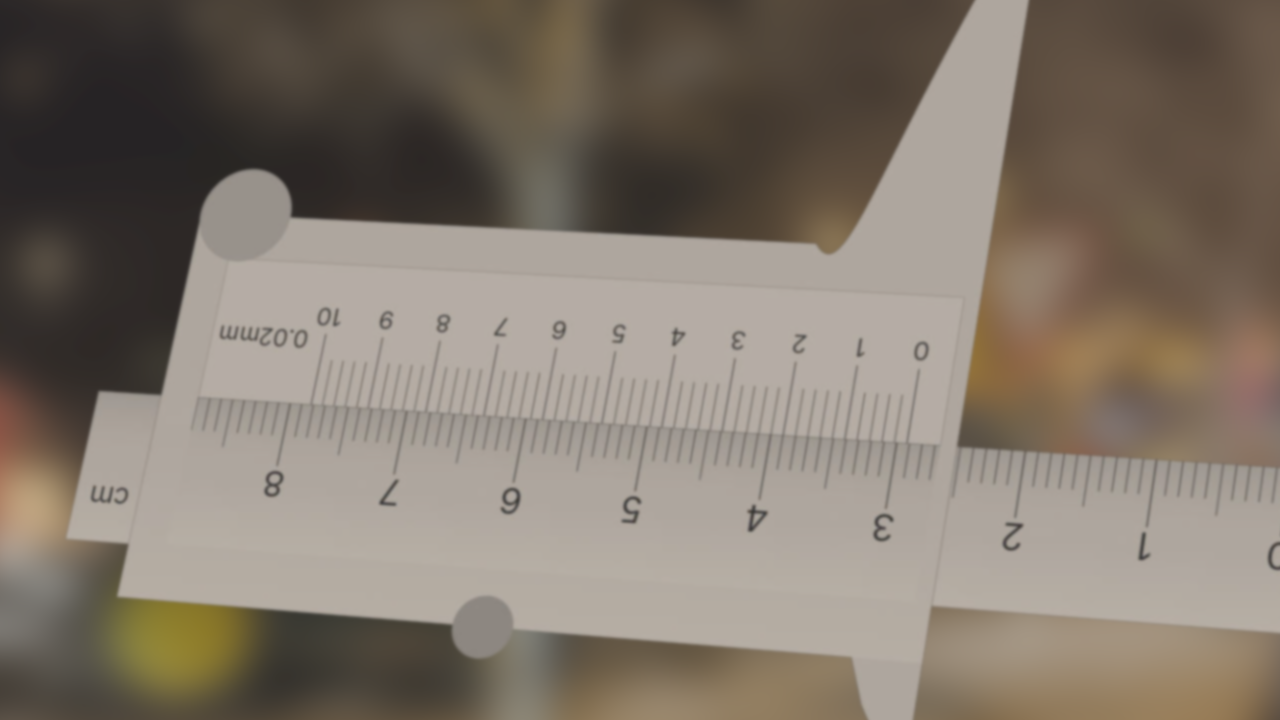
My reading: 29.2
